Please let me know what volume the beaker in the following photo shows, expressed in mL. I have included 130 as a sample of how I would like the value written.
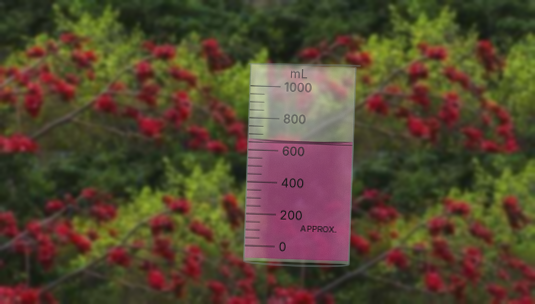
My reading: 650
